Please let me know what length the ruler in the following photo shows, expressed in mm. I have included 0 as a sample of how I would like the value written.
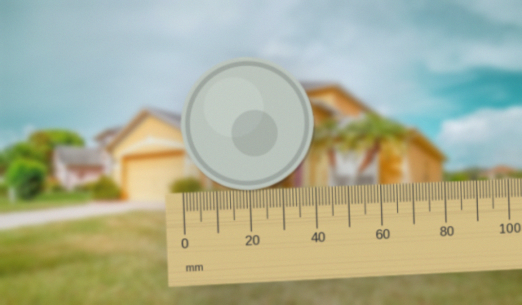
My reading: 40
